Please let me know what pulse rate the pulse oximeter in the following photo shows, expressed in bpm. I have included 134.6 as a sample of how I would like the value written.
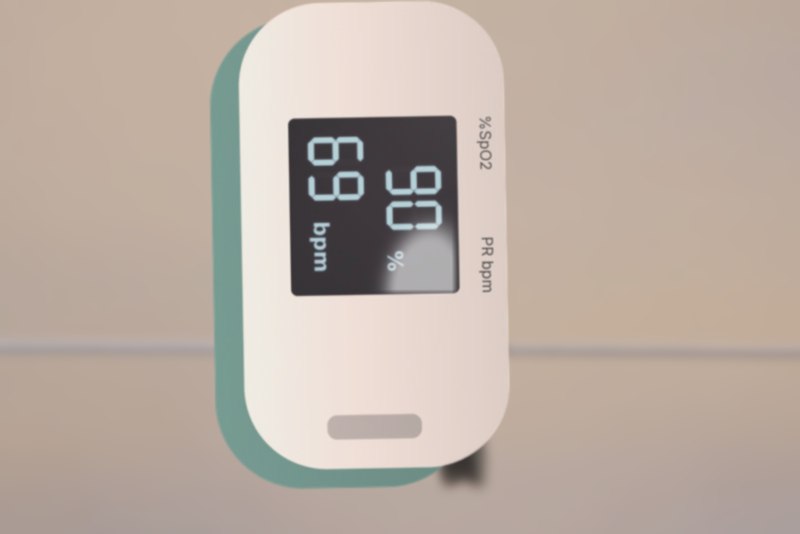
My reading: 69
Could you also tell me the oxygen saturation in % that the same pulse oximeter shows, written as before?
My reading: 90
